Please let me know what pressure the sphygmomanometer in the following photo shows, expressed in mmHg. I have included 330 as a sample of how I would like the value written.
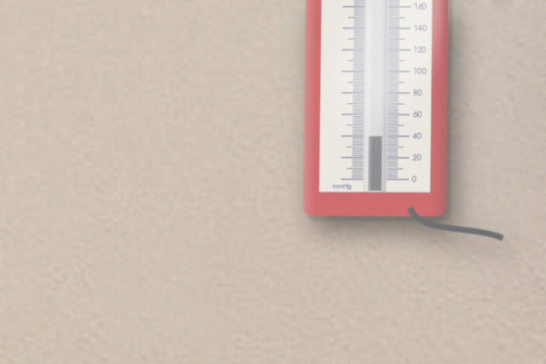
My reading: 40
